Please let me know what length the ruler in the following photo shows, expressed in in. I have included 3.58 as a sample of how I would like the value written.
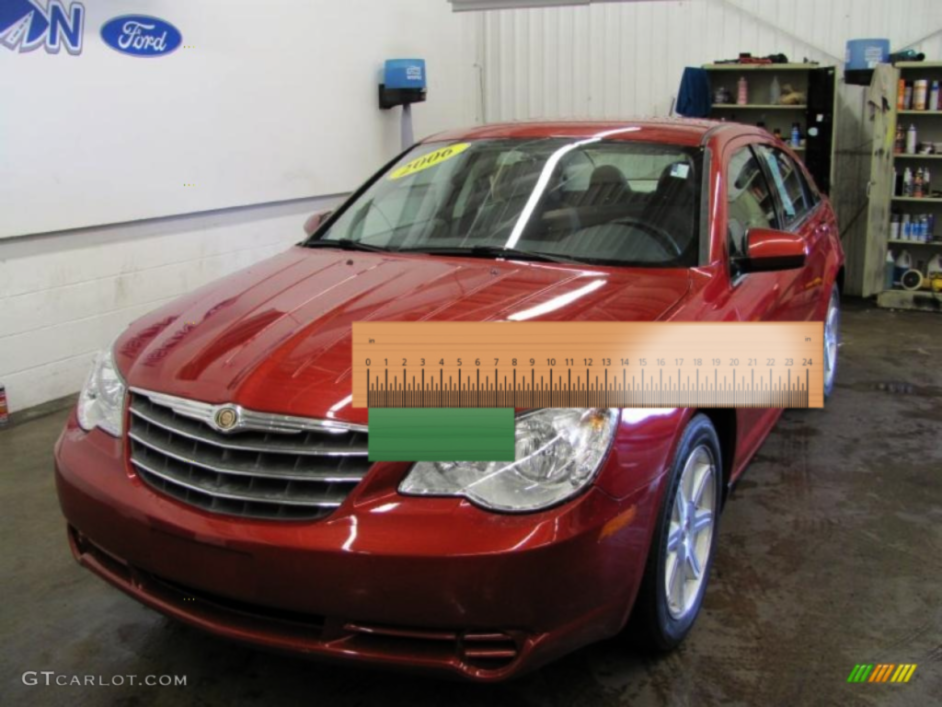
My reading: 8
